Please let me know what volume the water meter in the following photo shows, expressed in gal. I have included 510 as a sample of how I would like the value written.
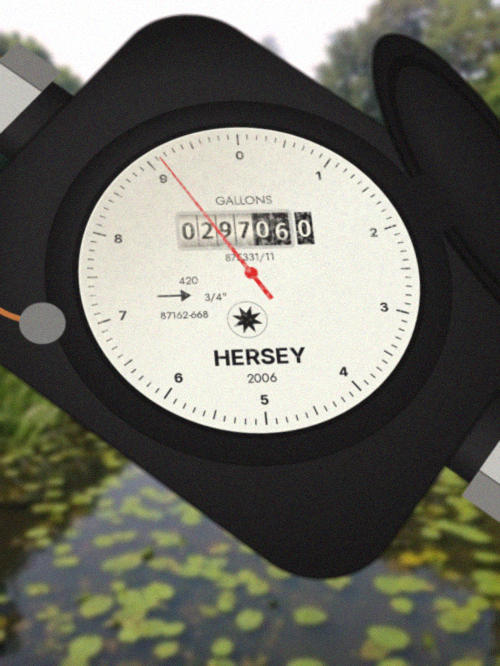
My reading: 297059.1
